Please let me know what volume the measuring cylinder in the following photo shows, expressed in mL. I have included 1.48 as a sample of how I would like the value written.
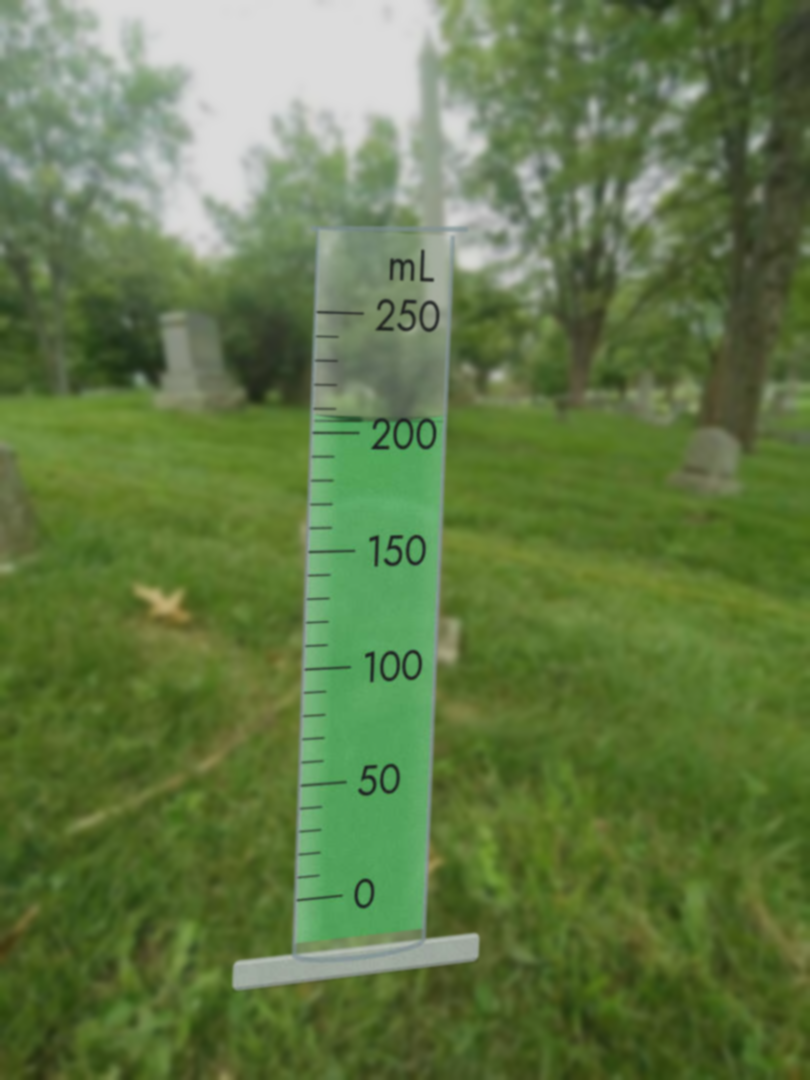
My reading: 205
